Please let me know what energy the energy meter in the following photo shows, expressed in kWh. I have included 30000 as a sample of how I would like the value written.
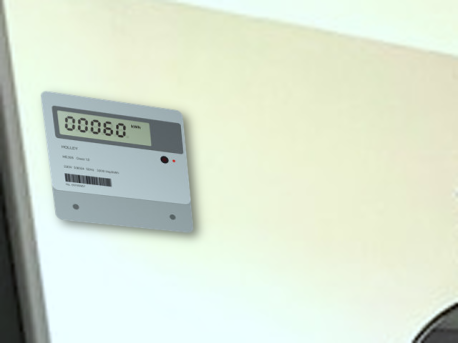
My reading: 60
